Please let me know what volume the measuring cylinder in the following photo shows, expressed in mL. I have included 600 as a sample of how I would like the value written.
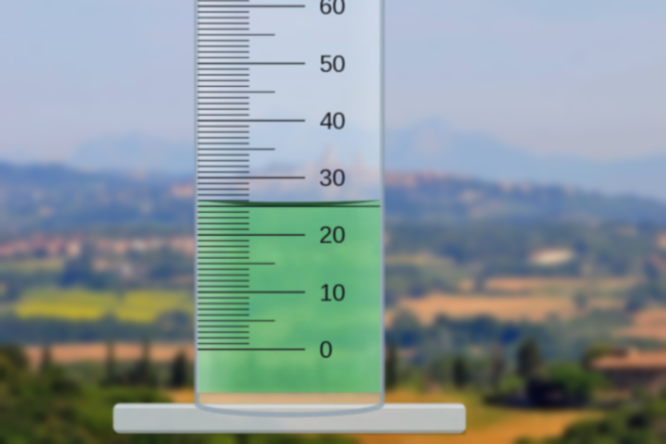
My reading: 25
